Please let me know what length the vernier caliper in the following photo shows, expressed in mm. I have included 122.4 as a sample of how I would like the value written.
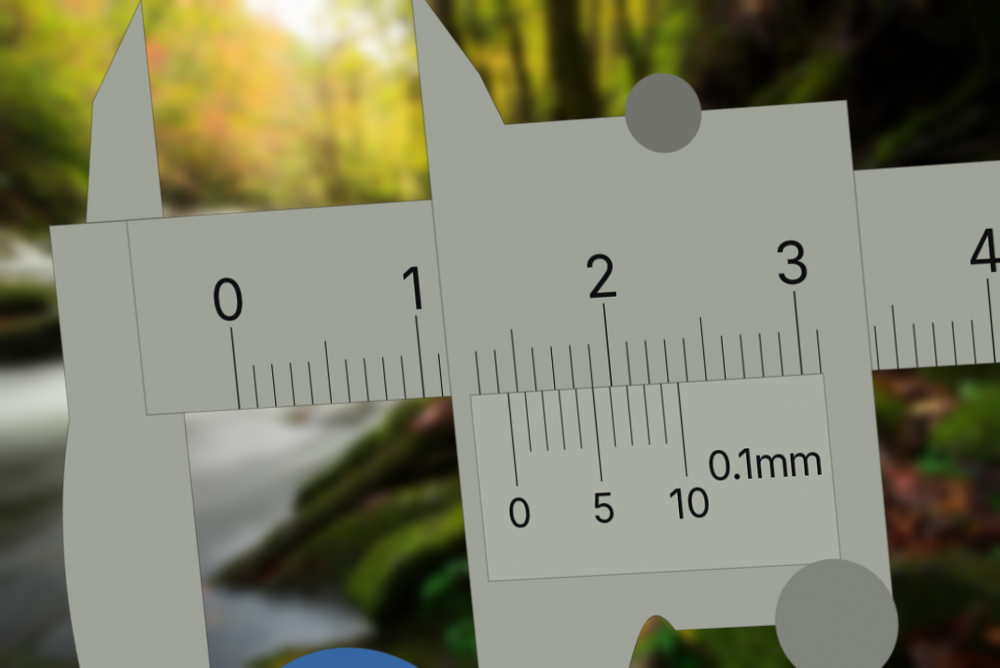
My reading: 14.5
